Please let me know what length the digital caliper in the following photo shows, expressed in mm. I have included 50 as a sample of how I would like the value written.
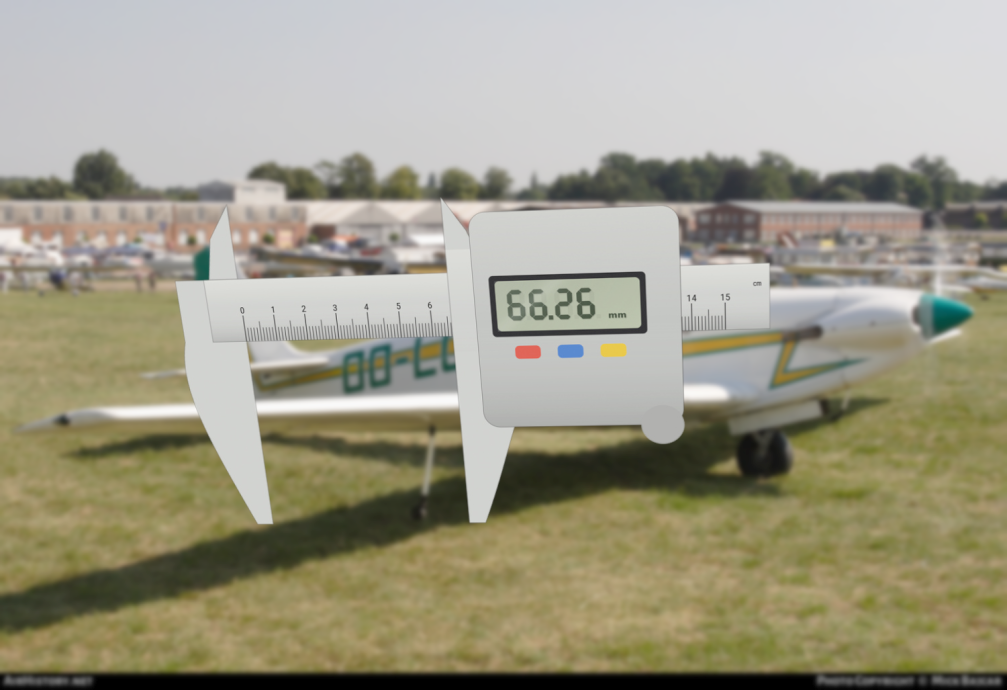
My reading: 66.26
